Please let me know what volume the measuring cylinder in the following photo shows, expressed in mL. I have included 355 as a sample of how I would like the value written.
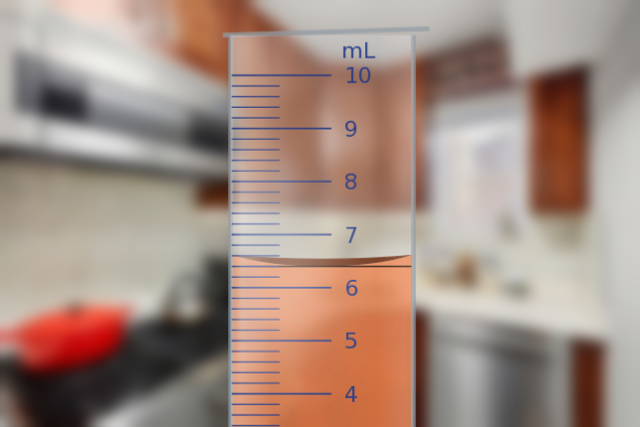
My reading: 6.4
